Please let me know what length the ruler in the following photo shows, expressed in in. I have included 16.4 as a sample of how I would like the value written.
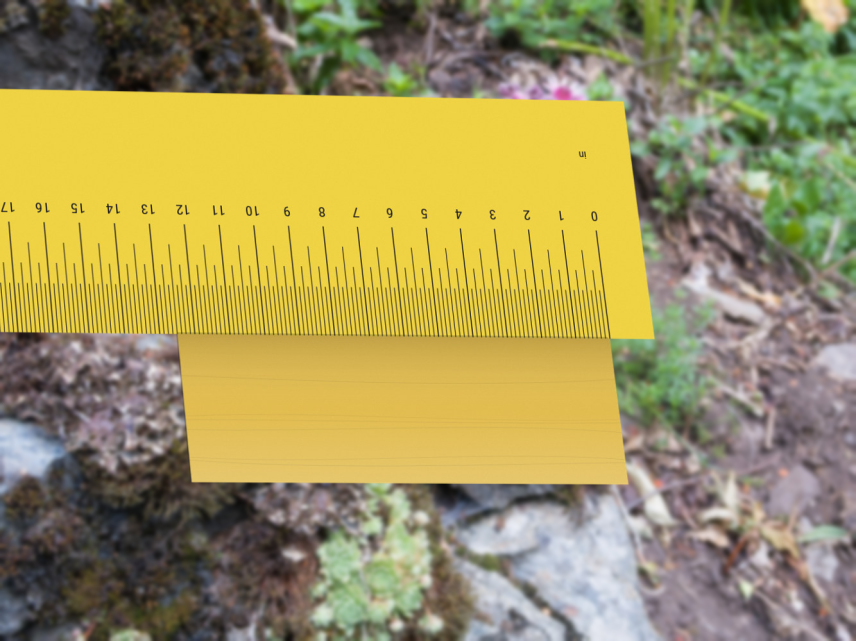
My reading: 12.5
